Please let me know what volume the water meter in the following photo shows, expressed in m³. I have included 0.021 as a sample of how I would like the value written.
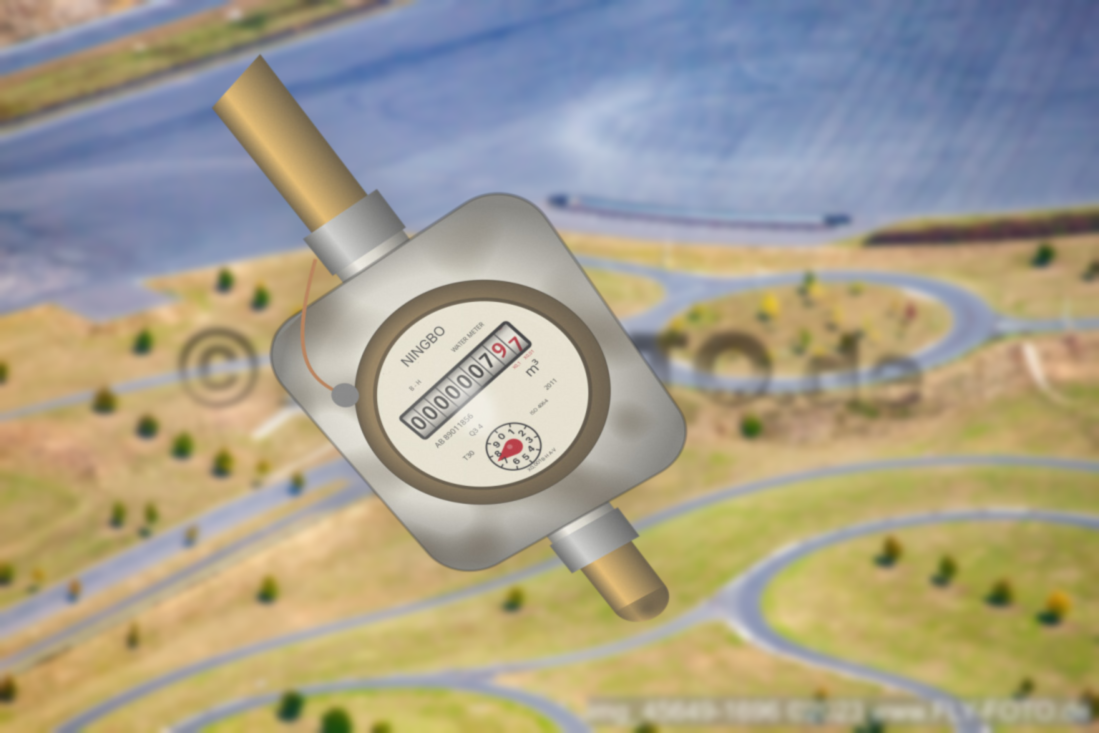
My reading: 7.967
